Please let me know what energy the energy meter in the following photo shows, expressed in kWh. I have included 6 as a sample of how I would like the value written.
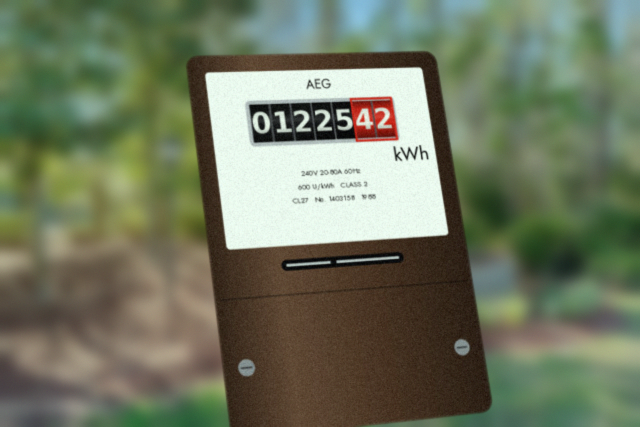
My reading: 1225.42
